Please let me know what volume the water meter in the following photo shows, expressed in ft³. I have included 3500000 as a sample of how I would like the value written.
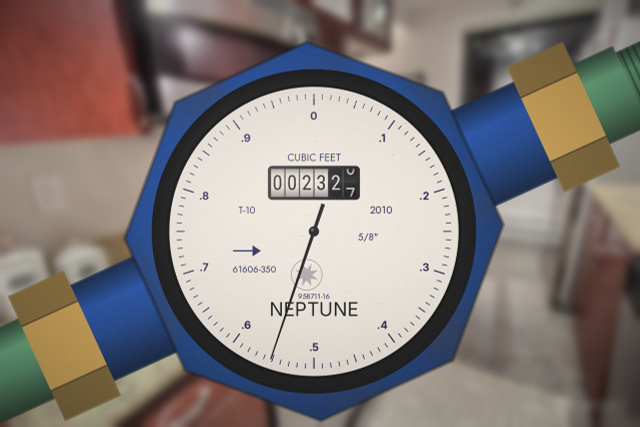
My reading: 2326.55
